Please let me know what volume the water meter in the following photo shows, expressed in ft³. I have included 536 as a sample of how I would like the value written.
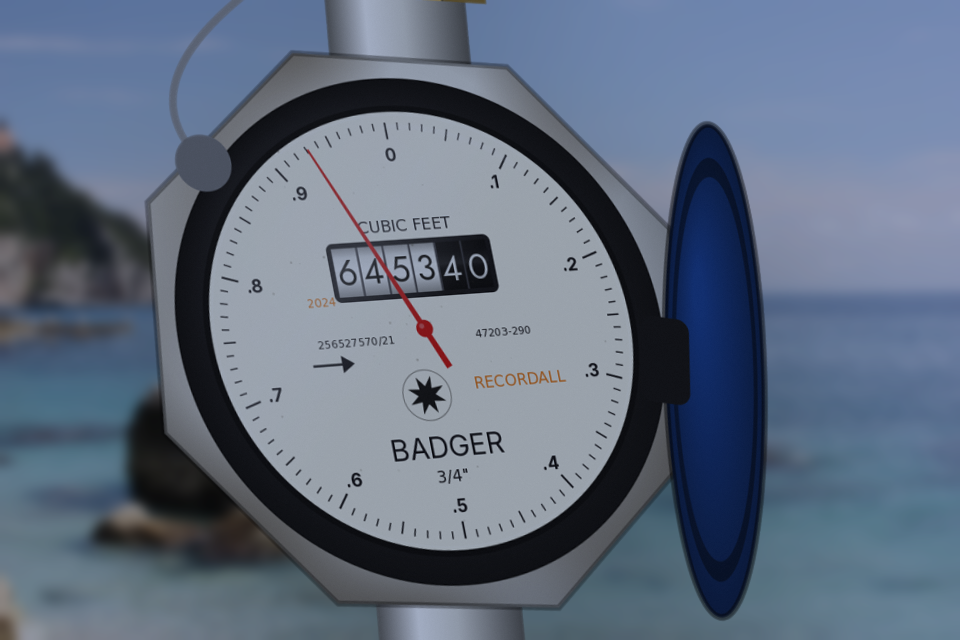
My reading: 645339.93
